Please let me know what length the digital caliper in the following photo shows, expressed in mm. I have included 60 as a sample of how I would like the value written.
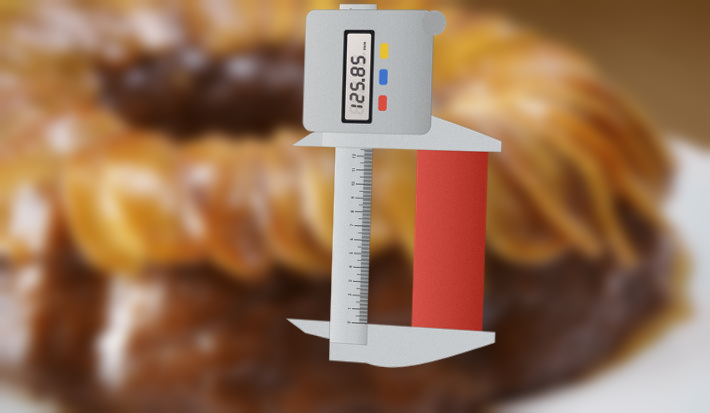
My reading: 125.85
